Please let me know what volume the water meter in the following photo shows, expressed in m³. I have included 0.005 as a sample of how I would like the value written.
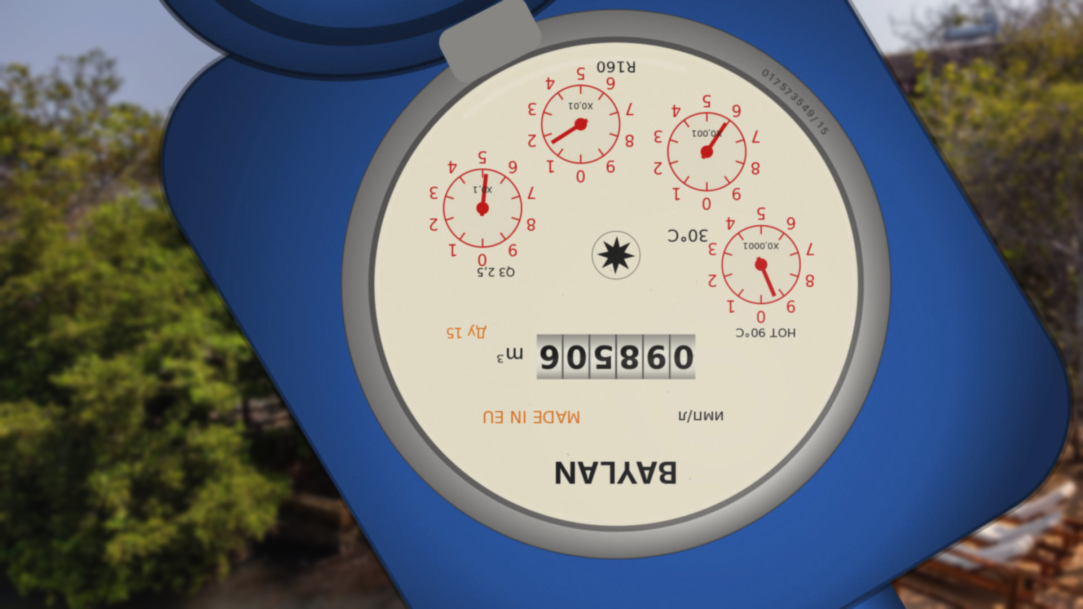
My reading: 98506.5159
